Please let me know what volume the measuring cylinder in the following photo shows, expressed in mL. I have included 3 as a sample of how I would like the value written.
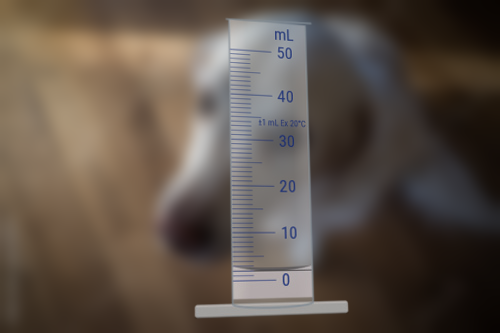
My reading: 2
